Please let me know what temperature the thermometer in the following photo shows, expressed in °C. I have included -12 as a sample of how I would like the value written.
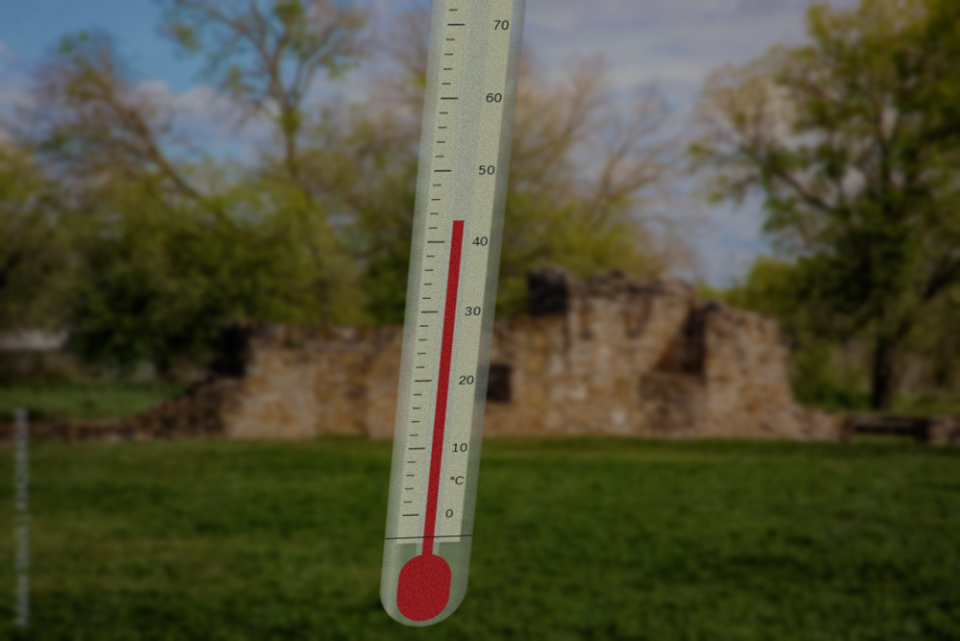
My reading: 43
